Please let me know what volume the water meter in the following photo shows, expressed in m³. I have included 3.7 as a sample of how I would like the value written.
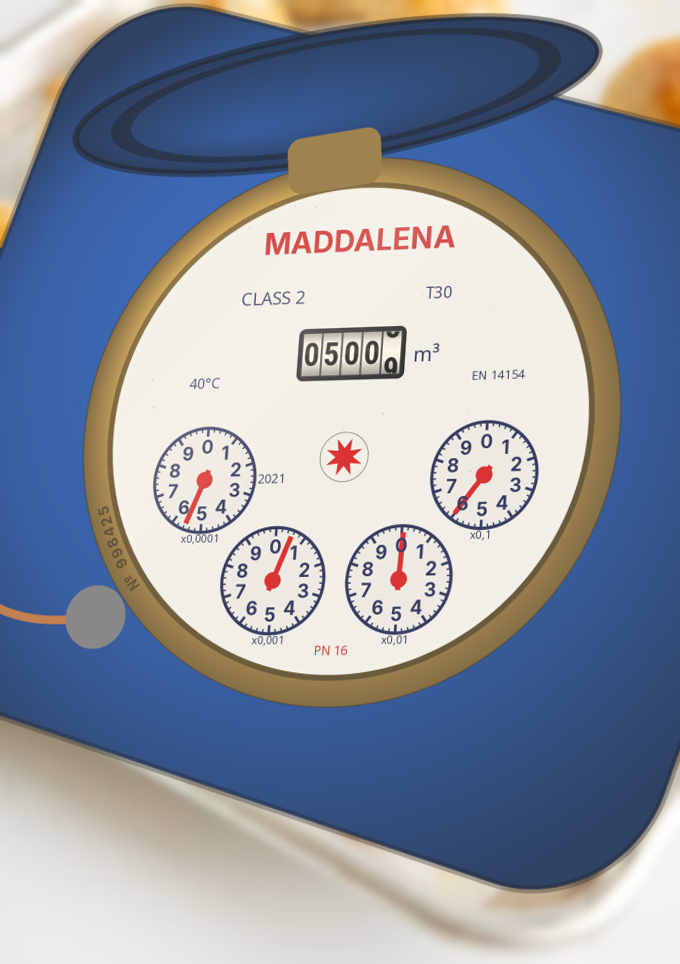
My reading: 5008.6005
